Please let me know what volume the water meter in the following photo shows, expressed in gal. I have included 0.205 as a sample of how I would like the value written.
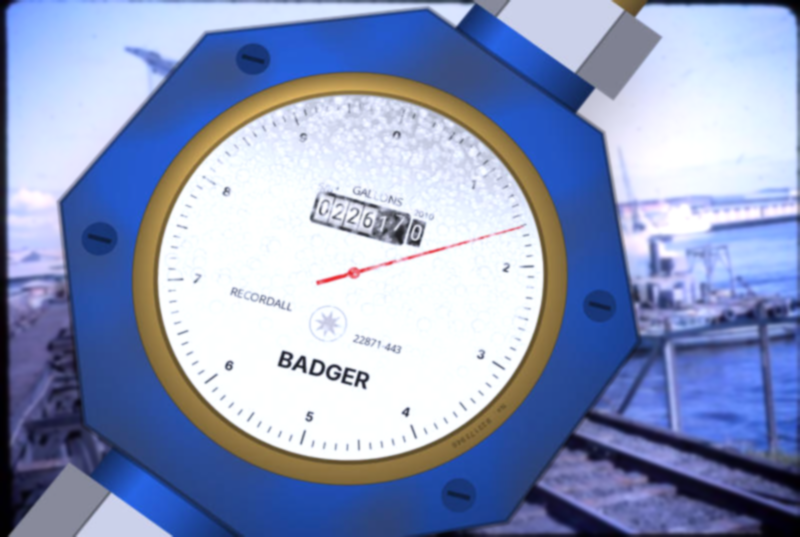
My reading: 226171.6
